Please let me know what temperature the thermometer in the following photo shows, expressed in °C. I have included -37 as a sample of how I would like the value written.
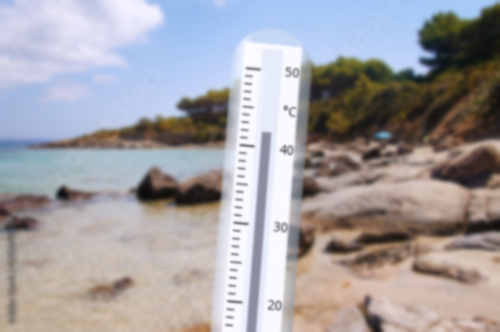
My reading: 42
